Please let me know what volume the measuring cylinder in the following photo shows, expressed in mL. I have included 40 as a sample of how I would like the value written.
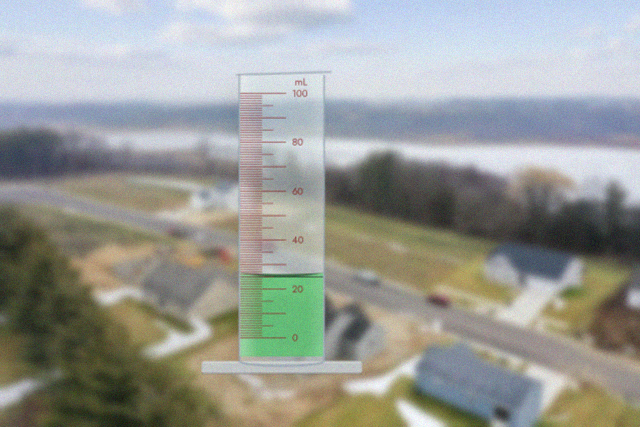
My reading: 25
